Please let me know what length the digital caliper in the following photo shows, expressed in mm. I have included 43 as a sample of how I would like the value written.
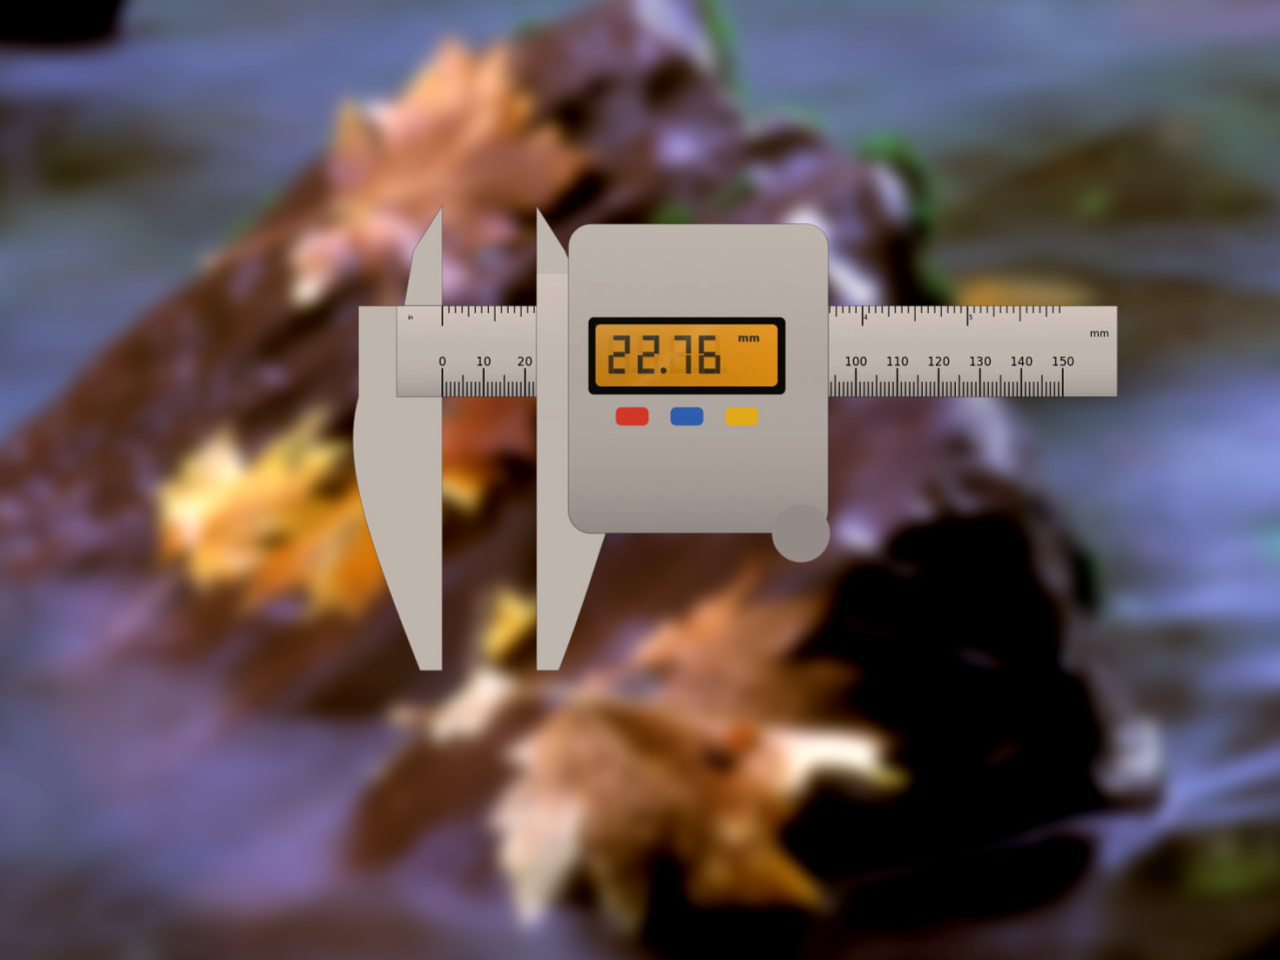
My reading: 22.76
